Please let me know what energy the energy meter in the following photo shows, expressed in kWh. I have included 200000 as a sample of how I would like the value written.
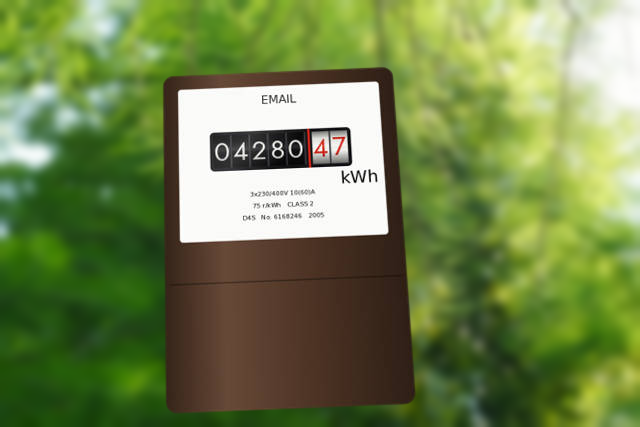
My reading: 4280.47
